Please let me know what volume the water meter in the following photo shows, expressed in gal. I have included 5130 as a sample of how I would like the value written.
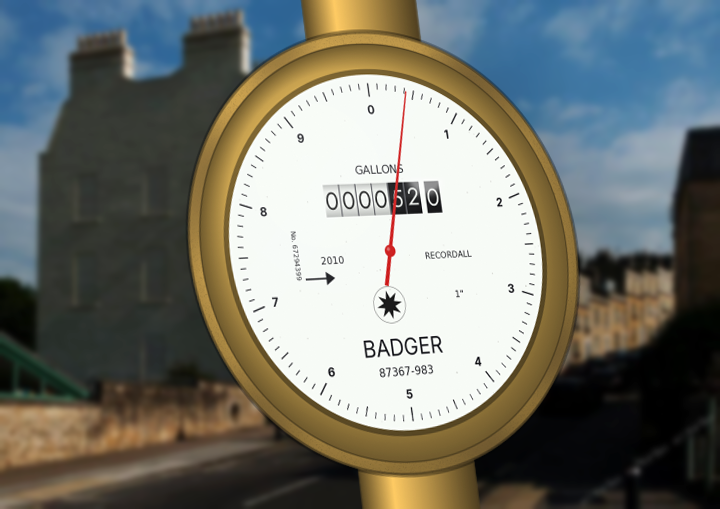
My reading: 520.4
